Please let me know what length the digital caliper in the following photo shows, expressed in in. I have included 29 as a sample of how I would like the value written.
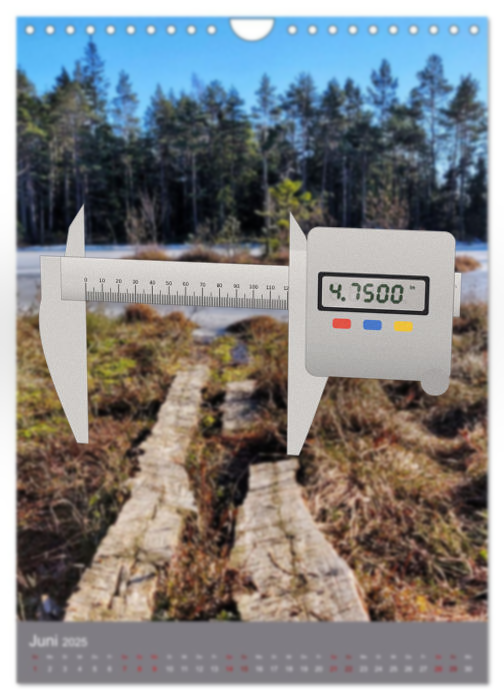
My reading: 4.7500
